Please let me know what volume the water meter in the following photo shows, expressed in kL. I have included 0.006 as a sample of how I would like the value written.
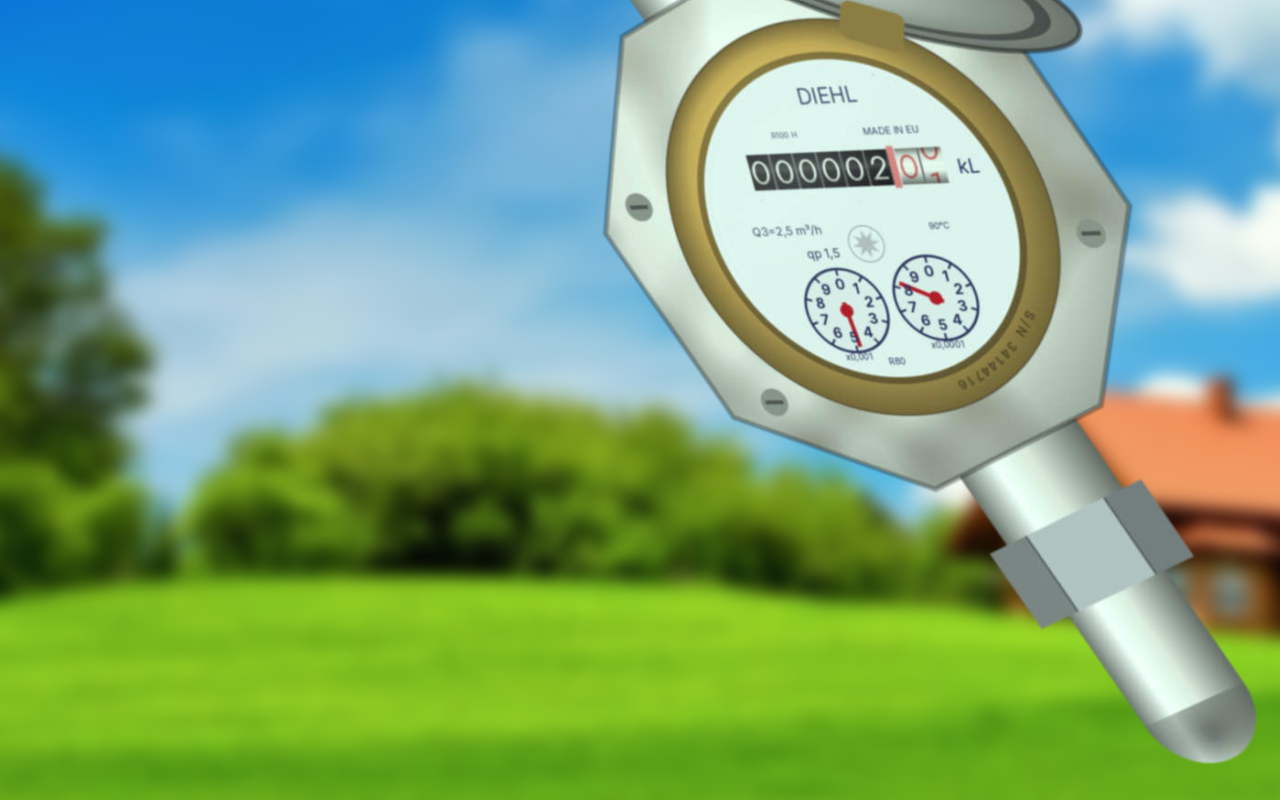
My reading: 2.0048
